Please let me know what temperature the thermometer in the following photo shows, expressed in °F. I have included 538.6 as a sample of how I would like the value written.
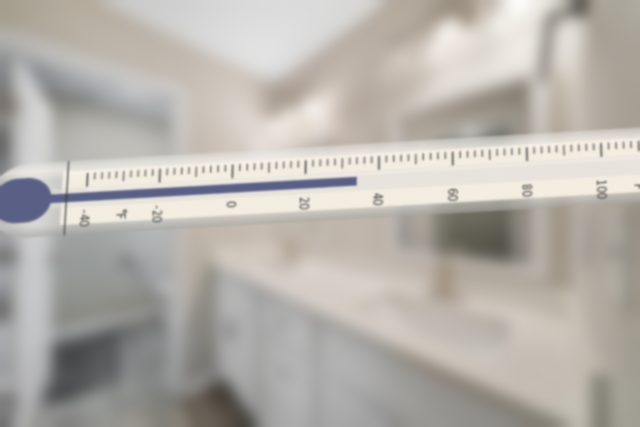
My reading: 34
